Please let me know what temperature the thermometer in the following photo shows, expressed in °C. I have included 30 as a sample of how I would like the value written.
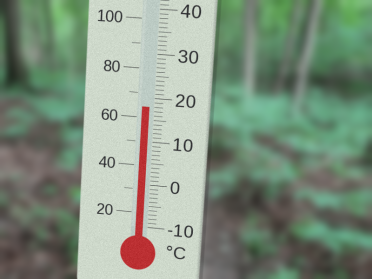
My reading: 18
